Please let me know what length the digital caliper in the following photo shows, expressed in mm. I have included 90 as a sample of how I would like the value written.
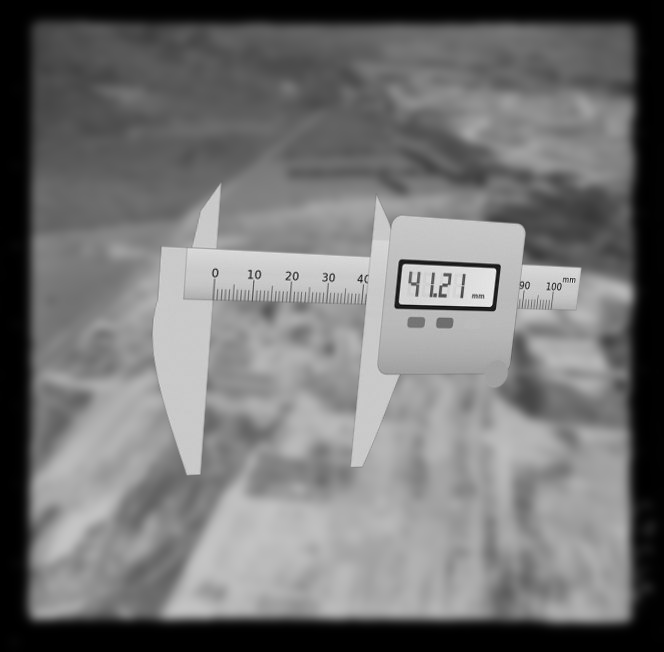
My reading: 41.21
